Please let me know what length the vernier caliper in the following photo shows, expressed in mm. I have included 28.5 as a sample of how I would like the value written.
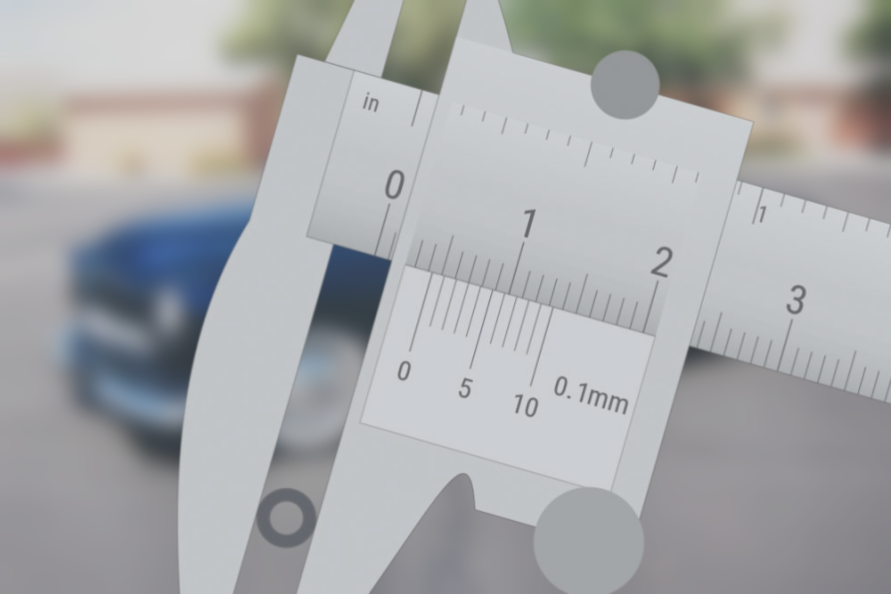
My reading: 4.3
